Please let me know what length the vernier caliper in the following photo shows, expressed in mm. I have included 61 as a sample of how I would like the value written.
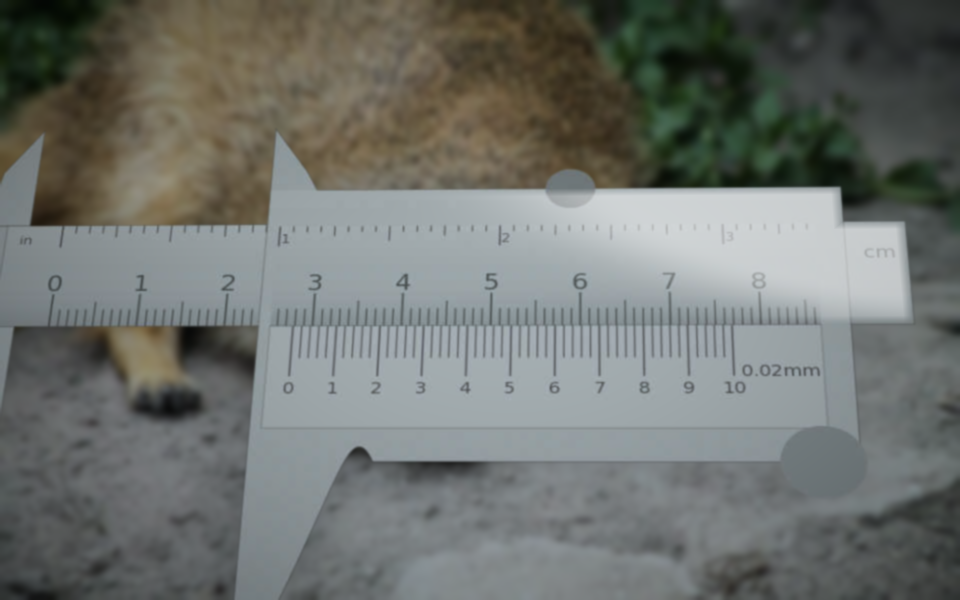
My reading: 27.8
